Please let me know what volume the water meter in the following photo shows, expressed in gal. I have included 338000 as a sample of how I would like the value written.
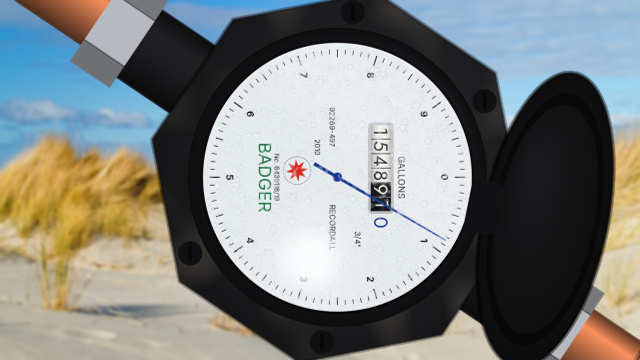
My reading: 1548910.8
